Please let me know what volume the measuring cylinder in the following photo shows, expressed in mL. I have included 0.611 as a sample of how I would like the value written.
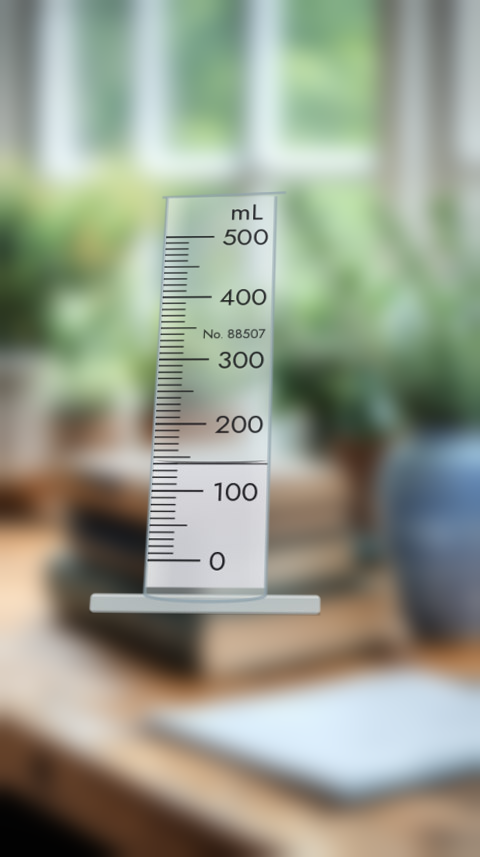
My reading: 140
